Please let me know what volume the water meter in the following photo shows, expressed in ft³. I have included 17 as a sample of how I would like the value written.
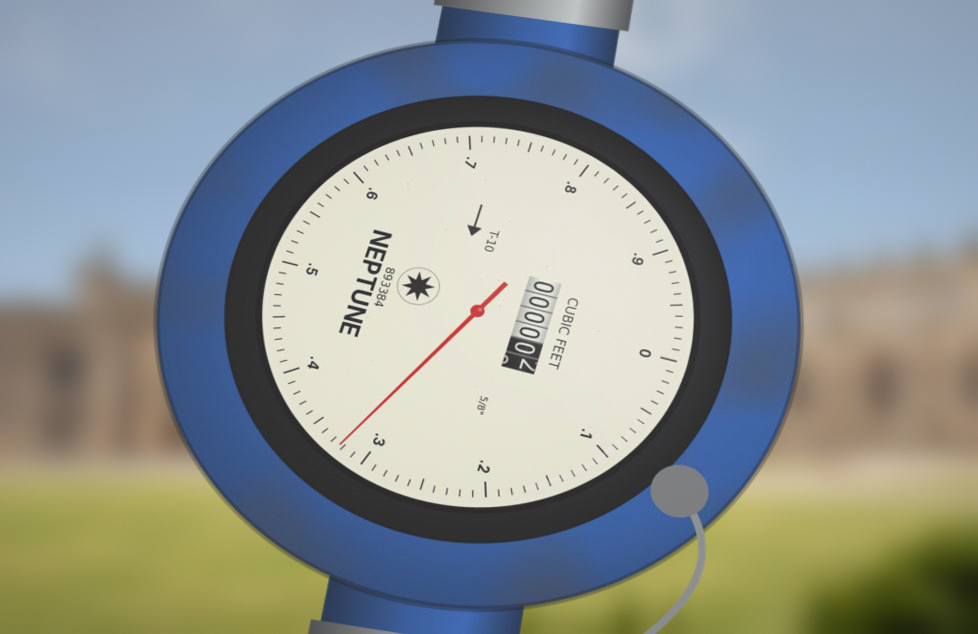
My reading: 2.32
